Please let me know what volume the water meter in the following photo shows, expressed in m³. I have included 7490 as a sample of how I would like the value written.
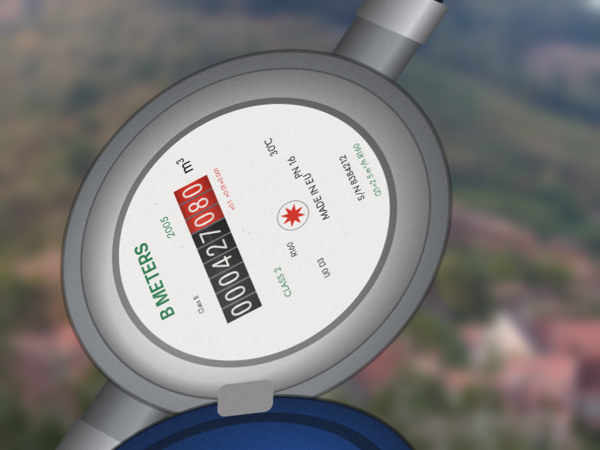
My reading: 427.080
